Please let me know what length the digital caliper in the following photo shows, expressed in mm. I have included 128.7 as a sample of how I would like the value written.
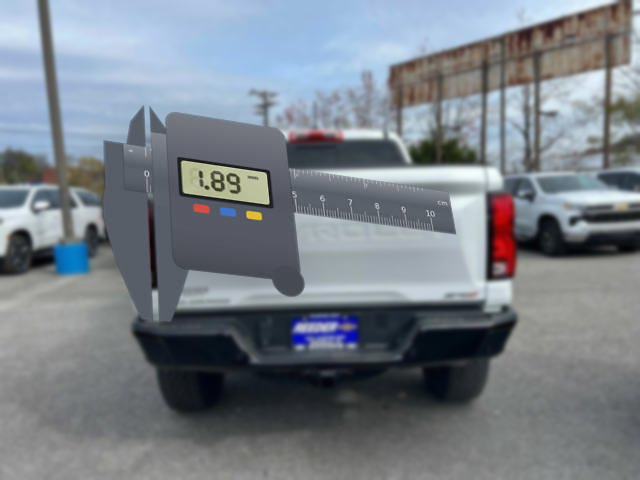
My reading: 1.89
